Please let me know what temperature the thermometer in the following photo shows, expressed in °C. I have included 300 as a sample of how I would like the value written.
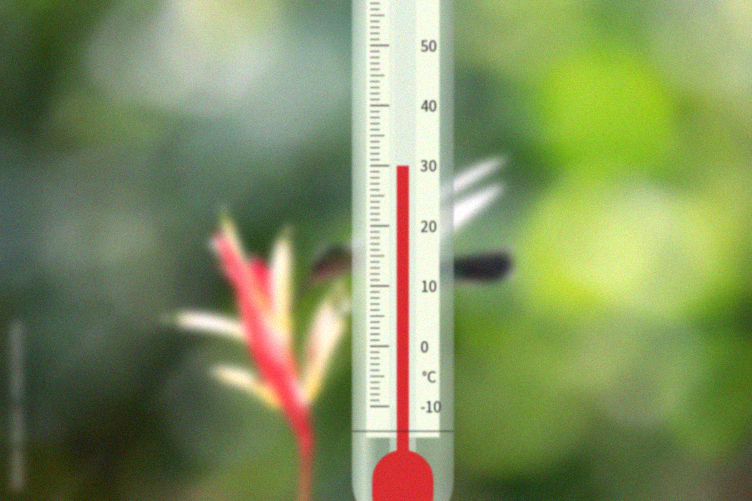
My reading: 30
